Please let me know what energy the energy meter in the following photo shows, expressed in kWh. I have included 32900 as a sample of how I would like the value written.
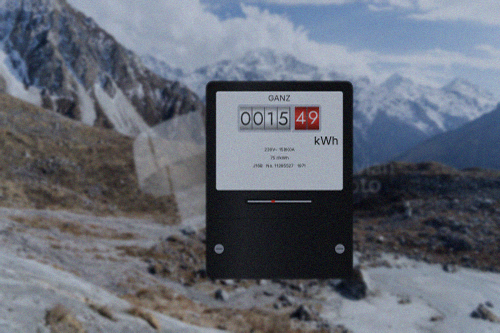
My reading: 15.49
